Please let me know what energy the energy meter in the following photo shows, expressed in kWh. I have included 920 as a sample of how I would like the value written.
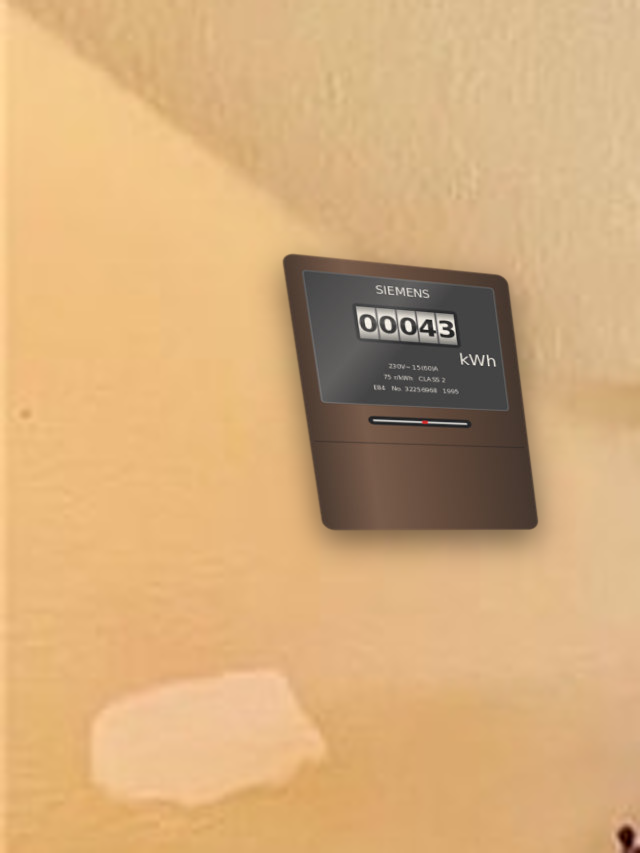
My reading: 43
